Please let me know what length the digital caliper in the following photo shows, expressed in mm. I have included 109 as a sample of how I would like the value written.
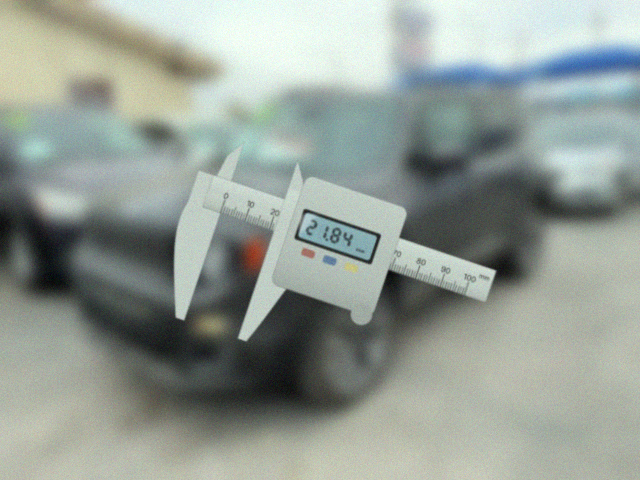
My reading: 21.84
